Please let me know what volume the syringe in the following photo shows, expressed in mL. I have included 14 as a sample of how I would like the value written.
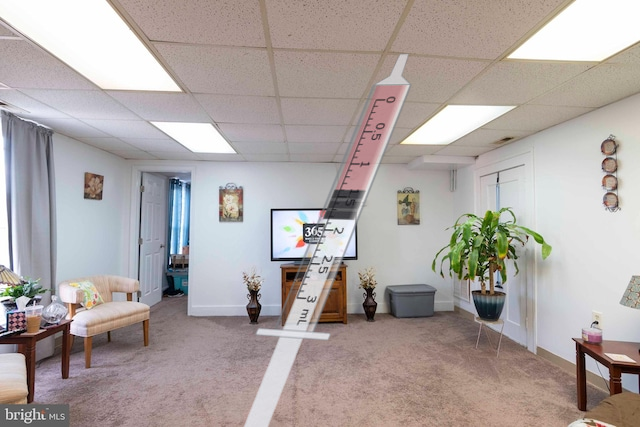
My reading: 1.4
